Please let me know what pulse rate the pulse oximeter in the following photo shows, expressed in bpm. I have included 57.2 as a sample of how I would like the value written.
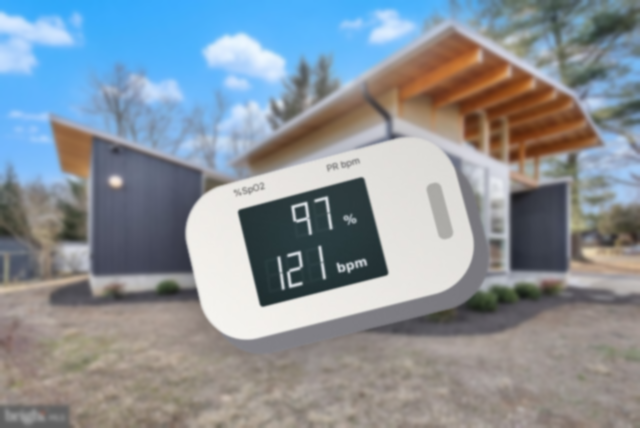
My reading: 121
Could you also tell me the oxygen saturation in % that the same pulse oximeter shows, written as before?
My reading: 97
